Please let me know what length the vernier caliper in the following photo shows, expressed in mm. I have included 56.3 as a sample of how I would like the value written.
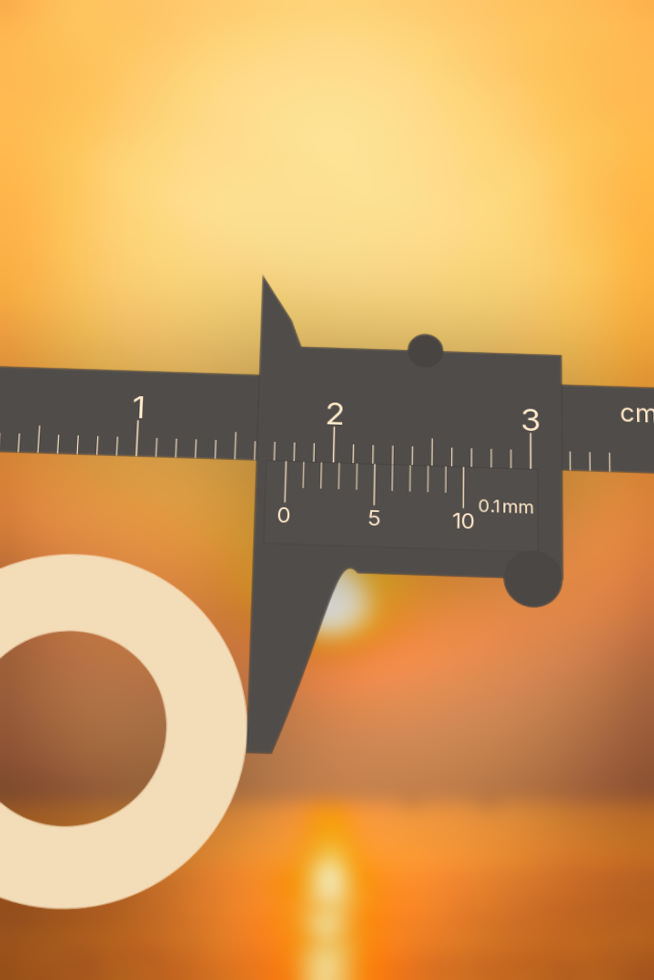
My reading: 17.6
